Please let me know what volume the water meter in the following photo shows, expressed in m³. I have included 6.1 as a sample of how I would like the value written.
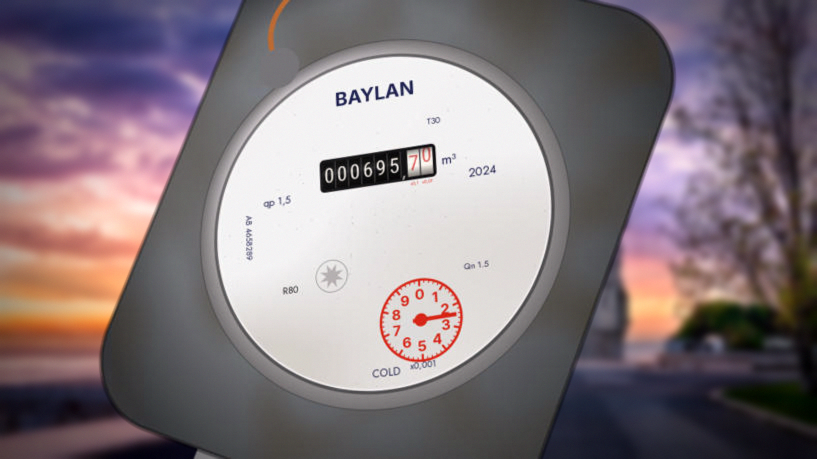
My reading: 695.702
